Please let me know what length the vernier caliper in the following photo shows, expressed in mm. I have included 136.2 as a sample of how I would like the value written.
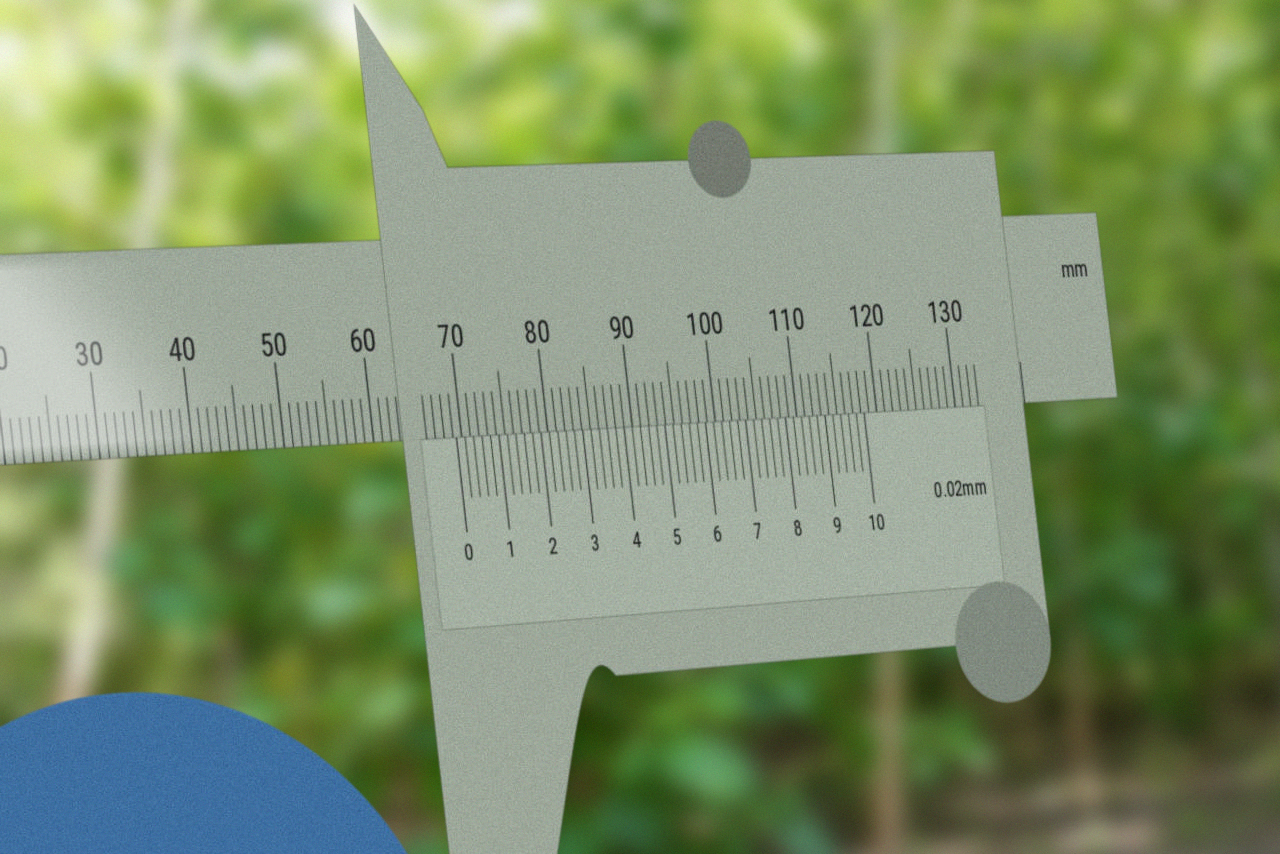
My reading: 69.4
